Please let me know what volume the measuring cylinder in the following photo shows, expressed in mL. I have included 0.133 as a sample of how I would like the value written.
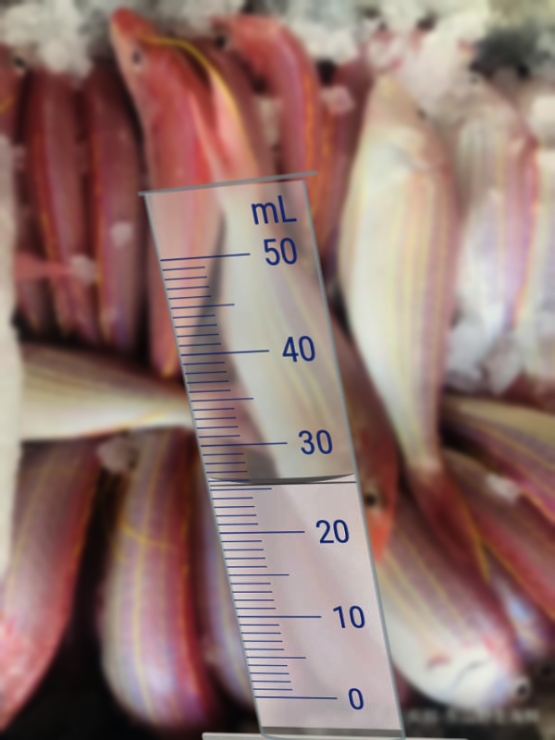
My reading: 25.5
